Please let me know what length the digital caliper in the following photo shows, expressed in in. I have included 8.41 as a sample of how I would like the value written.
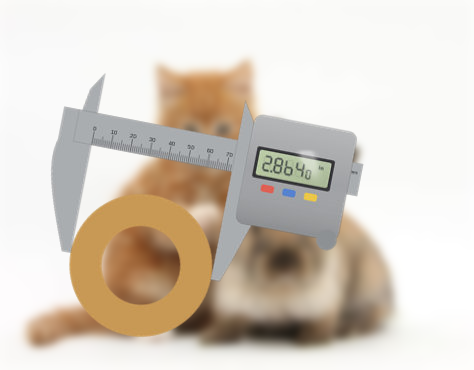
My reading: 2.8640
